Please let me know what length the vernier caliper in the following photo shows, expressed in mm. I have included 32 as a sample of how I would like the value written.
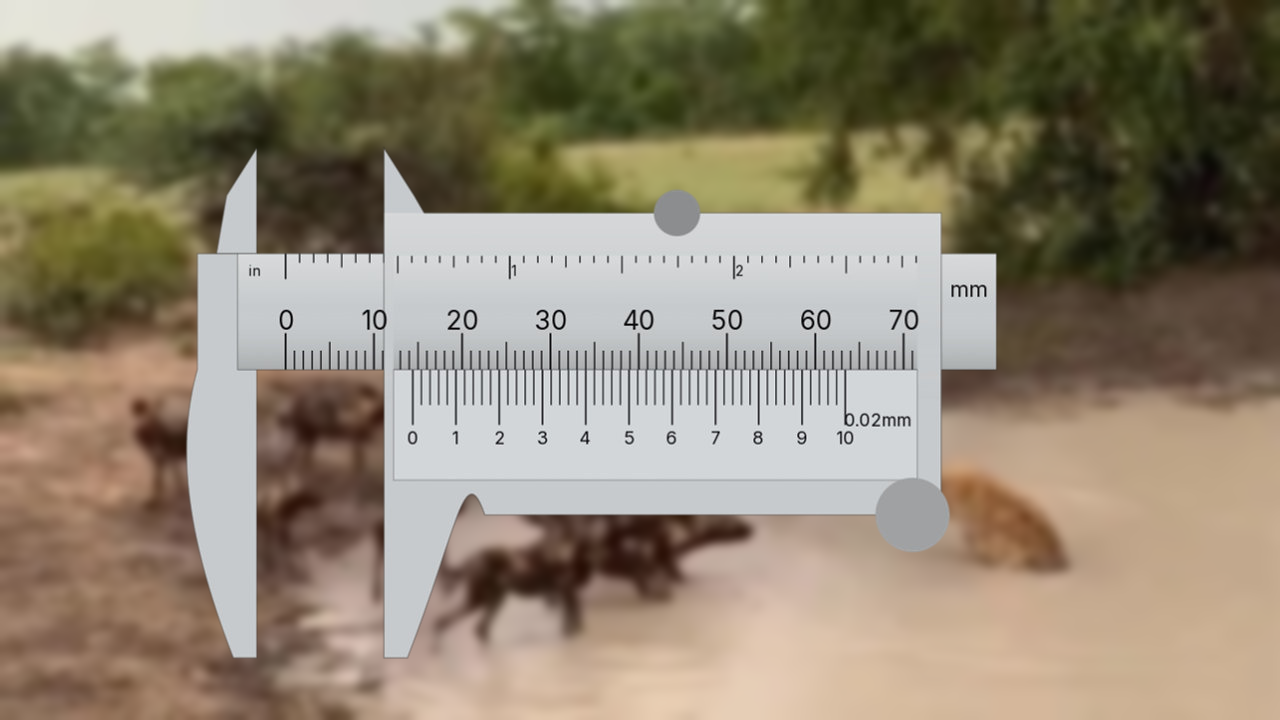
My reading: 14.4
